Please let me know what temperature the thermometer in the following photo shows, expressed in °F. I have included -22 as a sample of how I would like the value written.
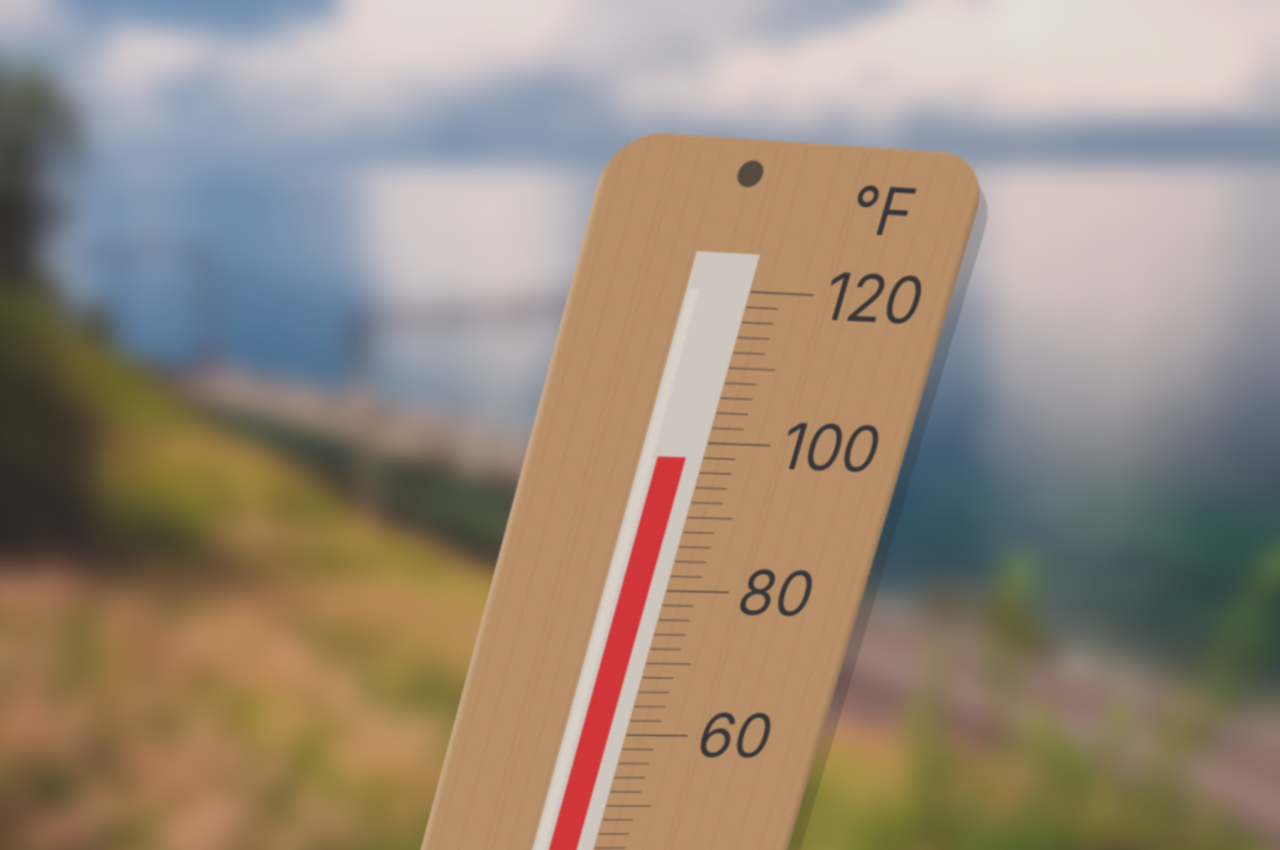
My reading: 98
